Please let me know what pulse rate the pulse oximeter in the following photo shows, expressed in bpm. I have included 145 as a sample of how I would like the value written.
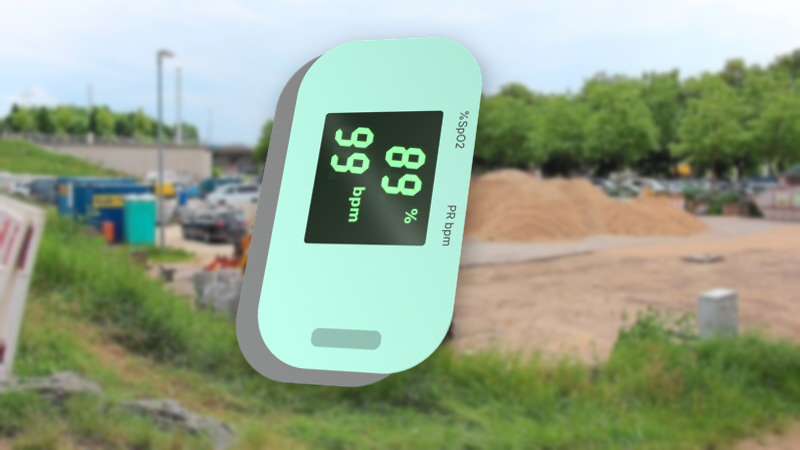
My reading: 99
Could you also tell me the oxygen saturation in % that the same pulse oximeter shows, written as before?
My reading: 89
